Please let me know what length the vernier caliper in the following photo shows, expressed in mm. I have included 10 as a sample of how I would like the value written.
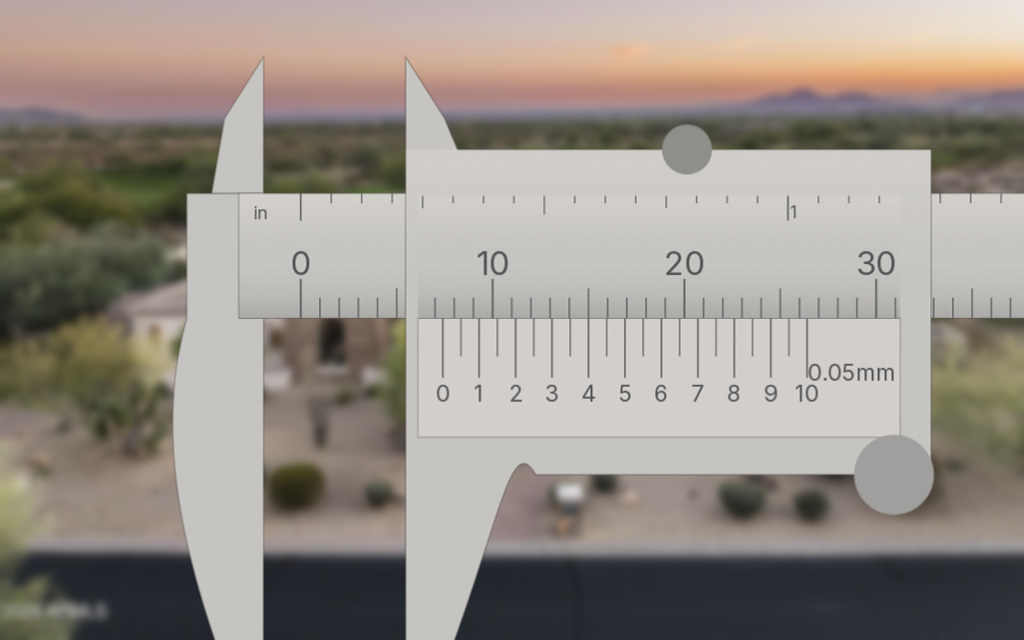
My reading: 7.4
